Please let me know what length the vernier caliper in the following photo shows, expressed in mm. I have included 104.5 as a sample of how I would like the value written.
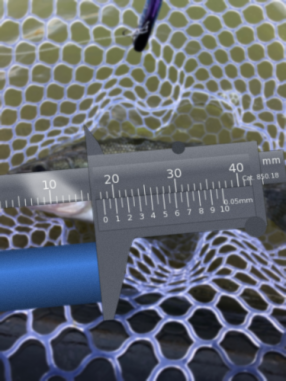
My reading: 18.4
